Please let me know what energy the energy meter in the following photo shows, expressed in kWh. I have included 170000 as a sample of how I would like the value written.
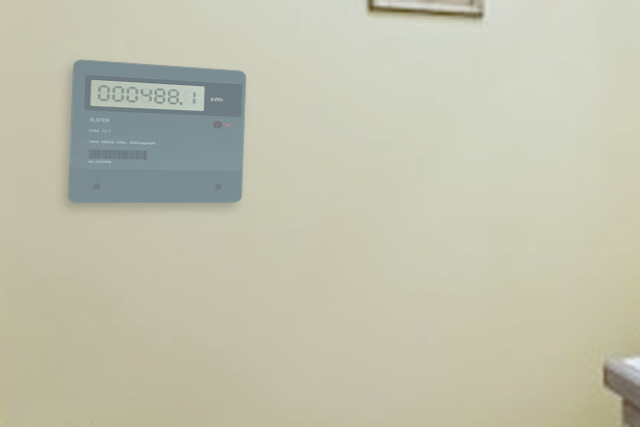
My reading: 488.1
